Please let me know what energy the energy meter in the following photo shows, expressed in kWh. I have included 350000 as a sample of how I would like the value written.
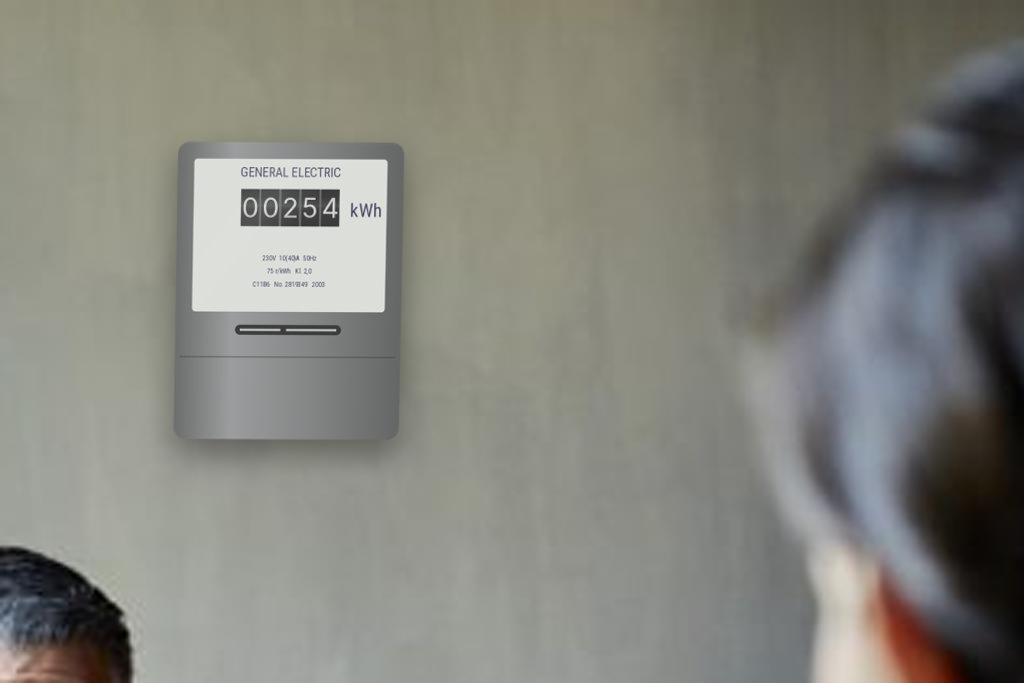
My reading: 254
